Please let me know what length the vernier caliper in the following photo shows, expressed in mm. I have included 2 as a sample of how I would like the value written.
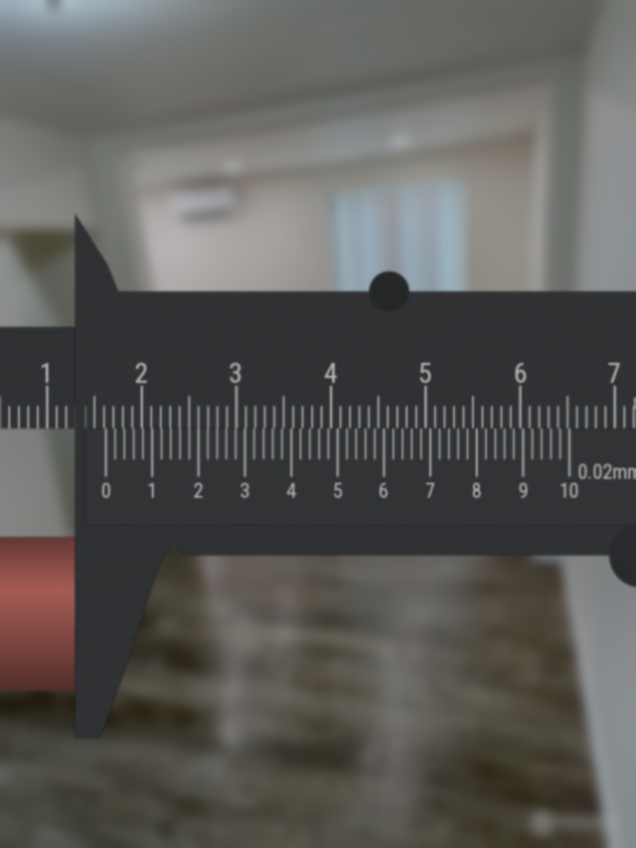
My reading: 16.2
